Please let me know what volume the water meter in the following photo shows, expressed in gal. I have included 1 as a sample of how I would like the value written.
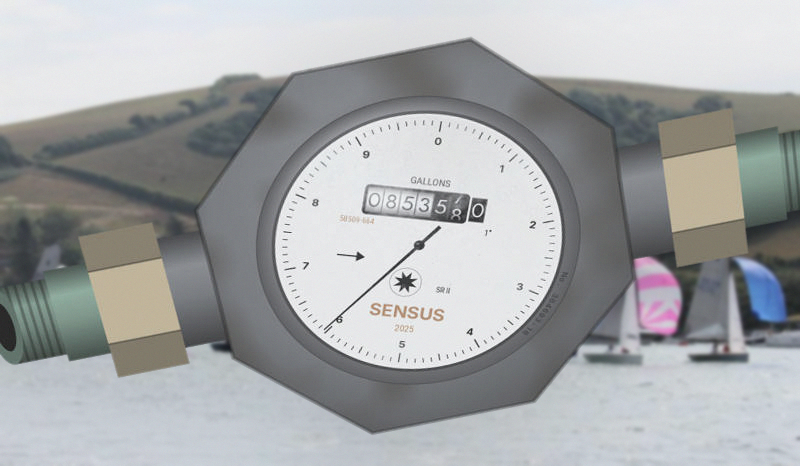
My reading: 853576.0
